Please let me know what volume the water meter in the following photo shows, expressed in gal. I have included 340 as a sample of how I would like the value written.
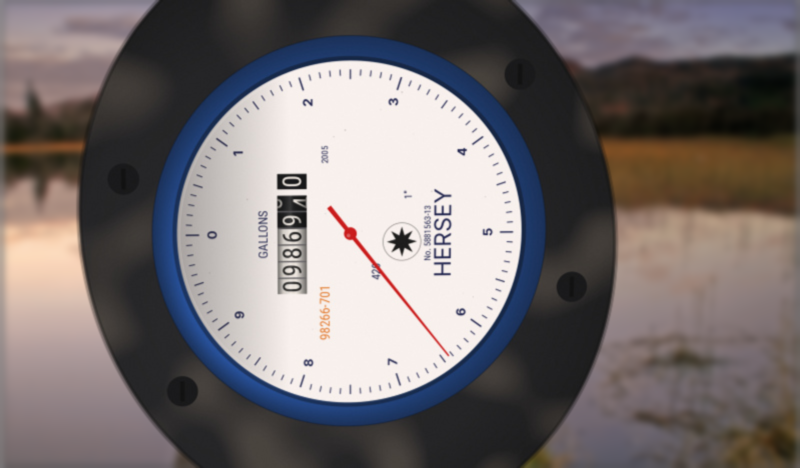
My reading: 986936.4
